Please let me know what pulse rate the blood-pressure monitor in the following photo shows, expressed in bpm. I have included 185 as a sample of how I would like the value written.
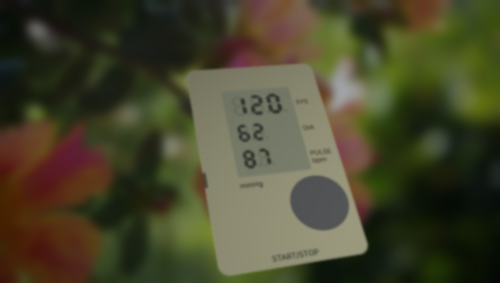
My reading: 87
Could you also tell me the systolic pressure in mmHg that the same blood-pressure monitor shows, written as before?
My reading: 120
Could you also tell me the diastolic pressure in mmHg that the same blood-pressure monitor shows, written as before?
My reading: 62
